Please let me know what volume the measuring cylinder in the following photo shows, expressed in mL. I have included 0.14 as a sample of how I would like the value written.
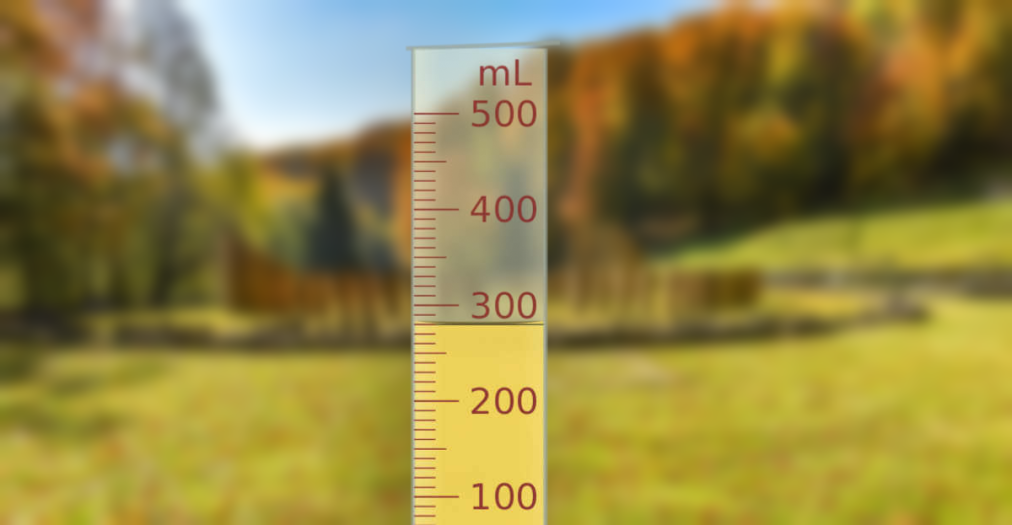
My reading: 280
